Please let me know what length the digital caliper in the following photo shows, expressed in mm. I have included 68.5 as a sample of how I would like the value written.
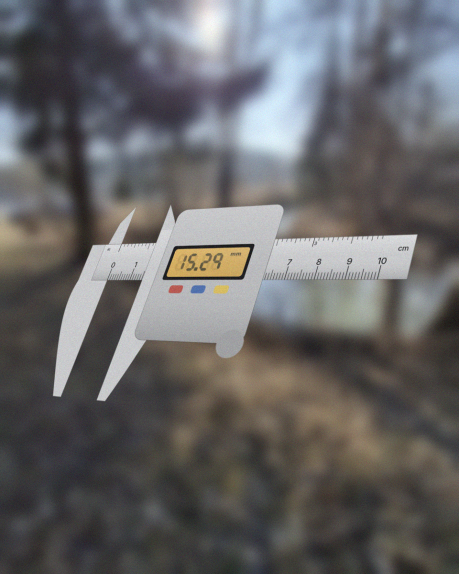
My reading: 15.29
